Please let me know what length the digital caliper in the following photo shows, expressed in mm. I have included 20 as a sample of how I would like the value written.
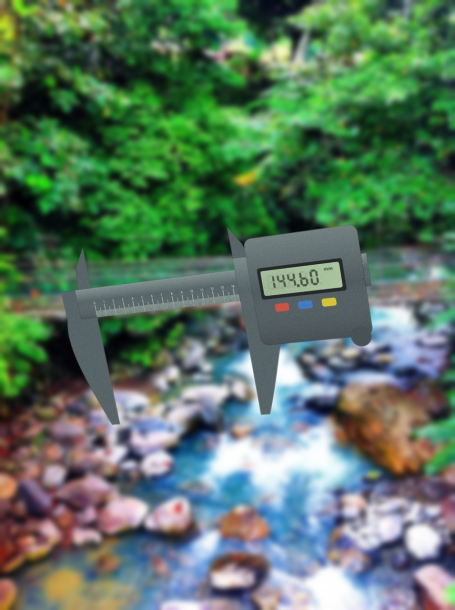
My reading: 144.60
